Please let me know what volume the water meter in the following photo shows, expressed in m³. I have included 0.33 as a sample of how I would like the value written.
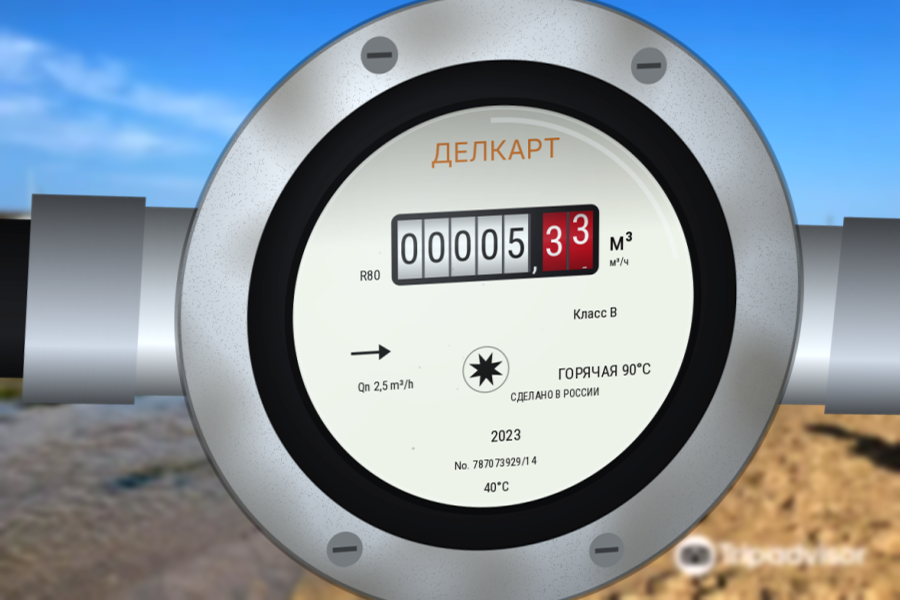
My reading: 5.33
